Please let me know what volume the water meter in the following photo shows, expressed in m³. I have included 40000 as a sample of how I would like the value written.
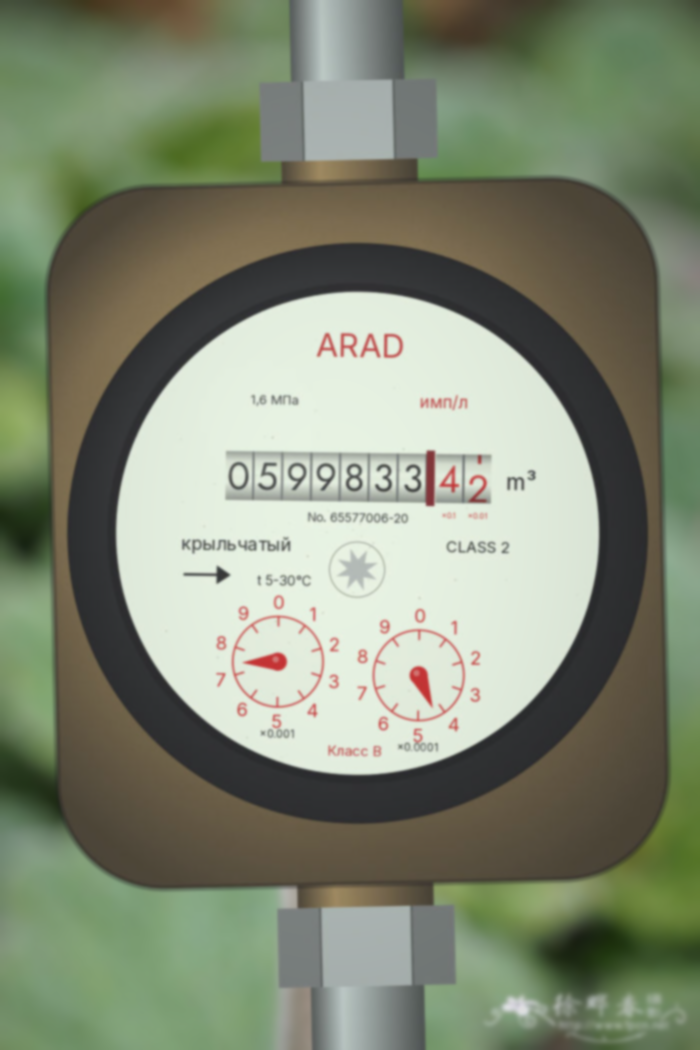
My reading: 599833.4174
